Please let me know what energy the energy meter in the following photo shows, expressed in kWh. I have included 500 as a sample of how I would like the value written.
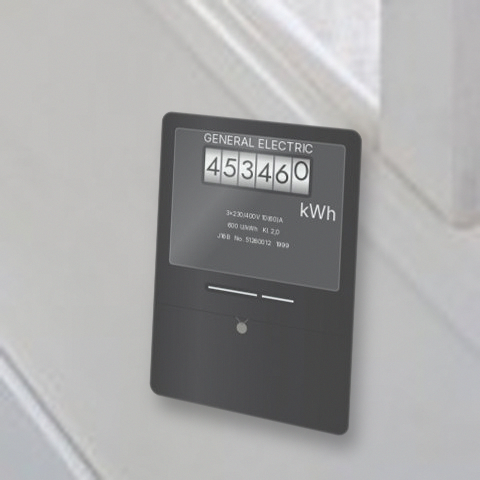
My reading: 453460
